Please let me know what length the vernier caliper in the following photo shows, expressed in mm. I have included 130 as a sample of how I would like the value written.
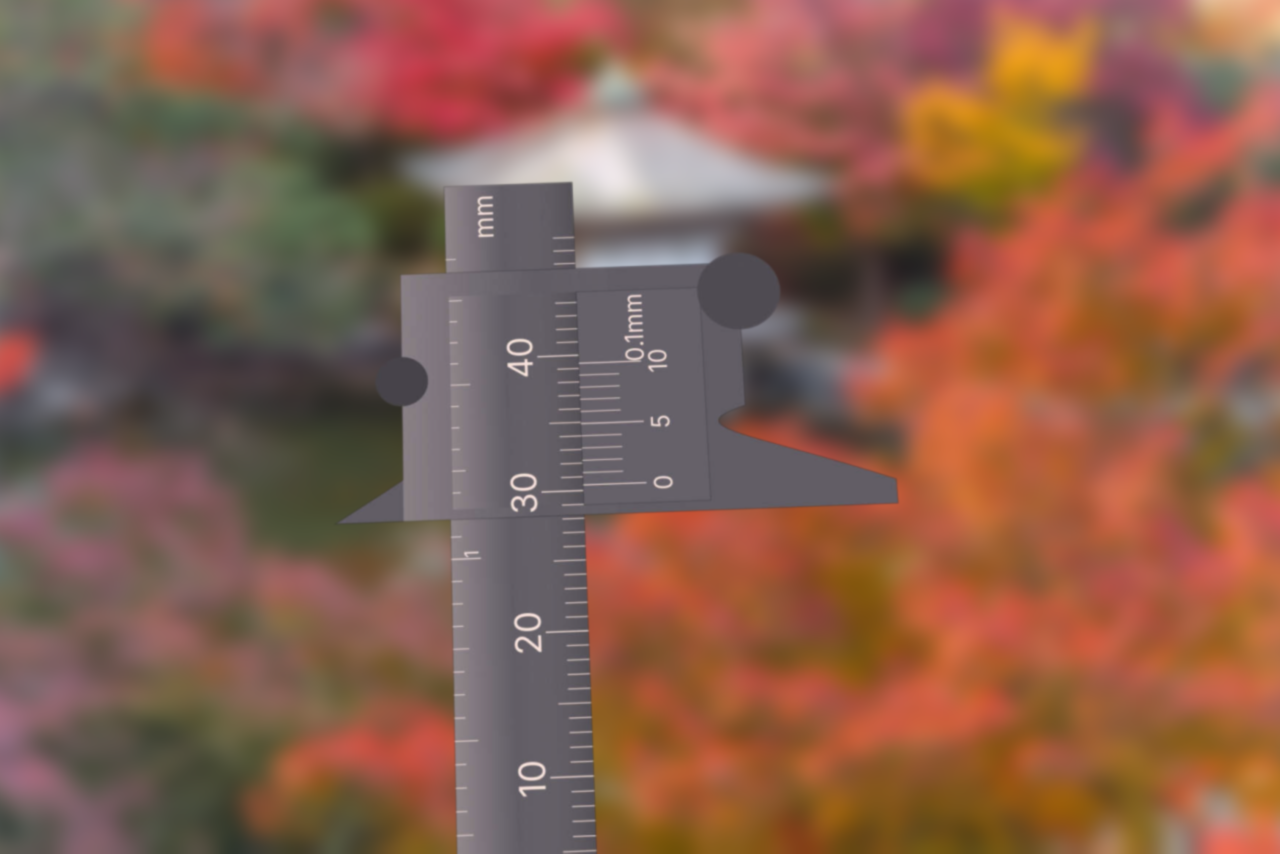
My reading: 30.4
